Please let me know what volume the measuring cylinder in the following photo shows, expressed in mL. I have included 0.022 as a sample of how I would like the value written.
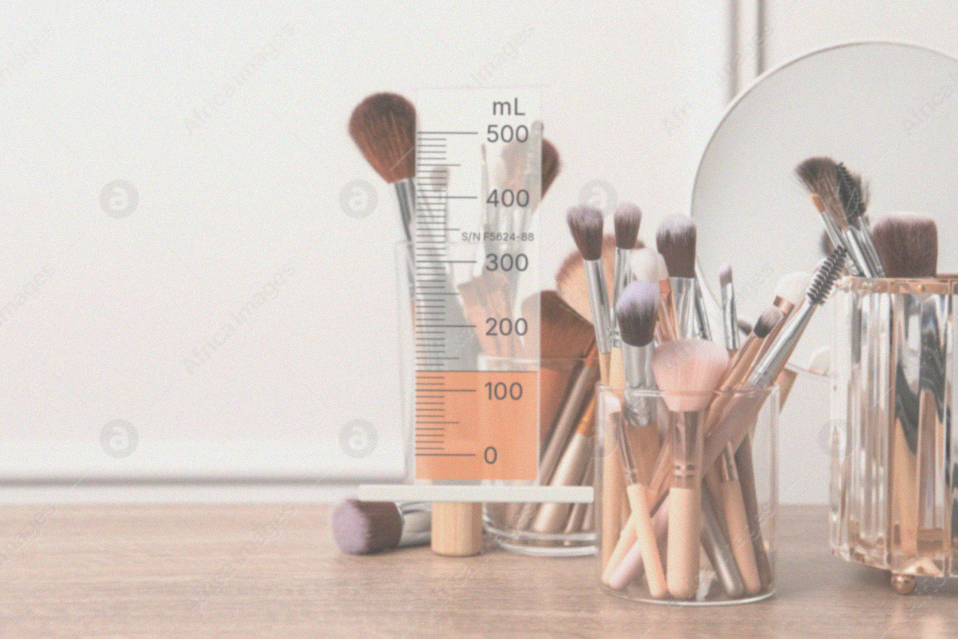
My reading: 130
